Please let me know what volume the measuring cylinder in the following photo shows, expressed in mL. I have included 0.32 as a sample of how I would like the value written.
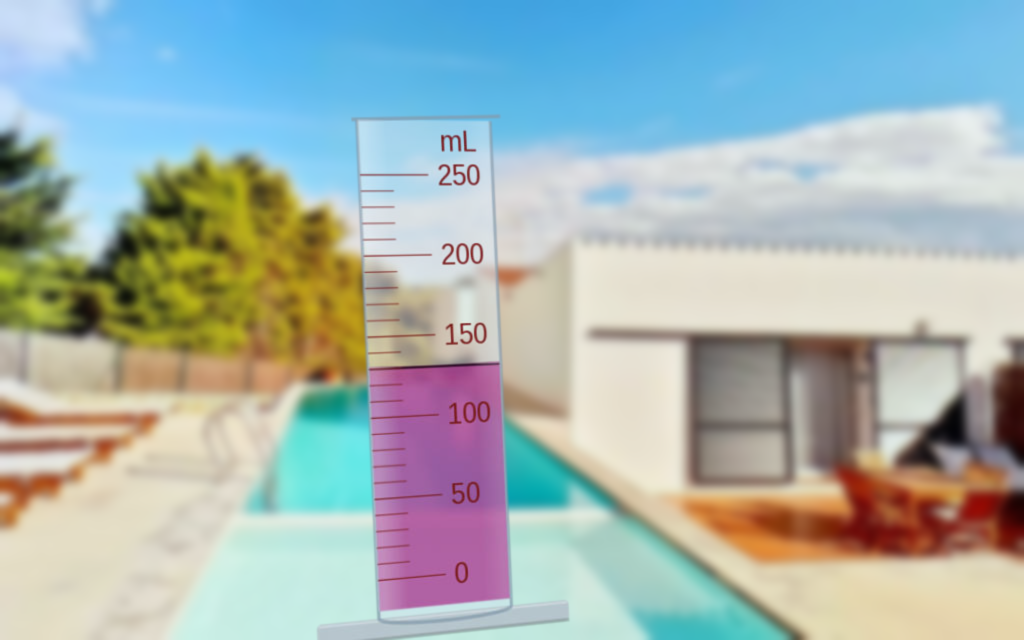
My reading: 130
